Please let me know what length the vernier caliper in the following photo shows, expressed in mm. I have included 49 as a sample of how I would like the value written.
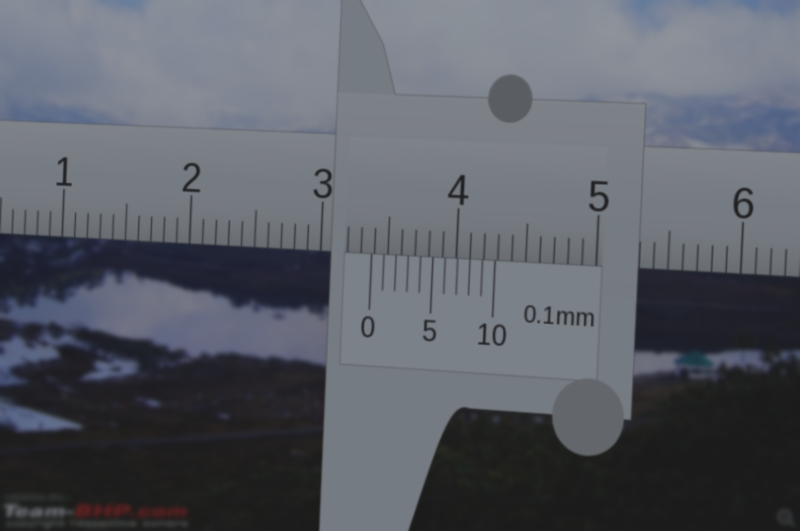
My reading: 33.8
